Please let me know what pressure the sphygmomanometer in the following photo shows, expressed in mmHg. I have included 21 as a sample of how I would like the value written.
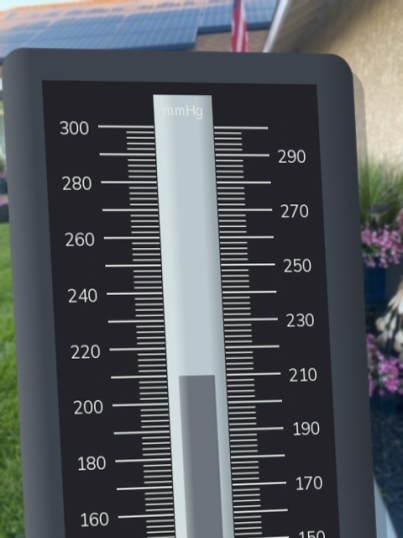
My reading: 210
